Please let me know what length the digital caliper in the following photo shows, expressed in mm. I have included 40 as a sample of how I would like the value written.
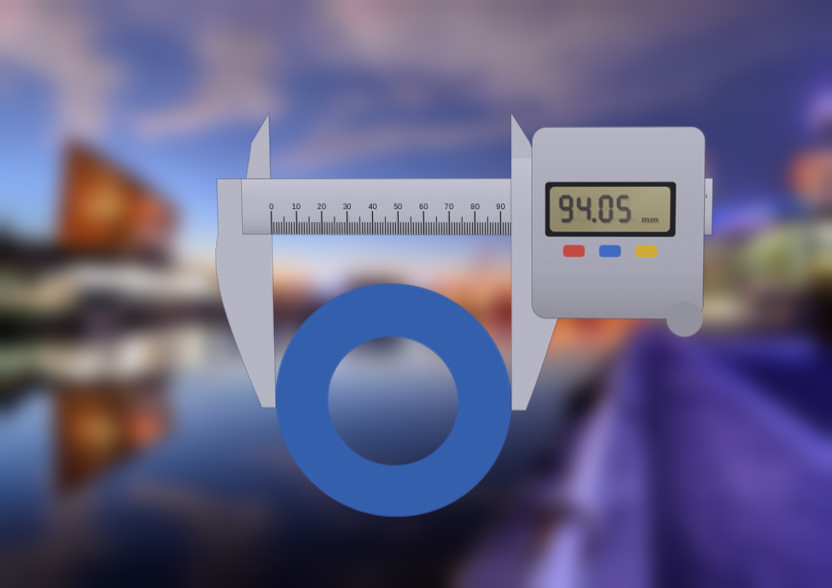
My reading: 94.05
